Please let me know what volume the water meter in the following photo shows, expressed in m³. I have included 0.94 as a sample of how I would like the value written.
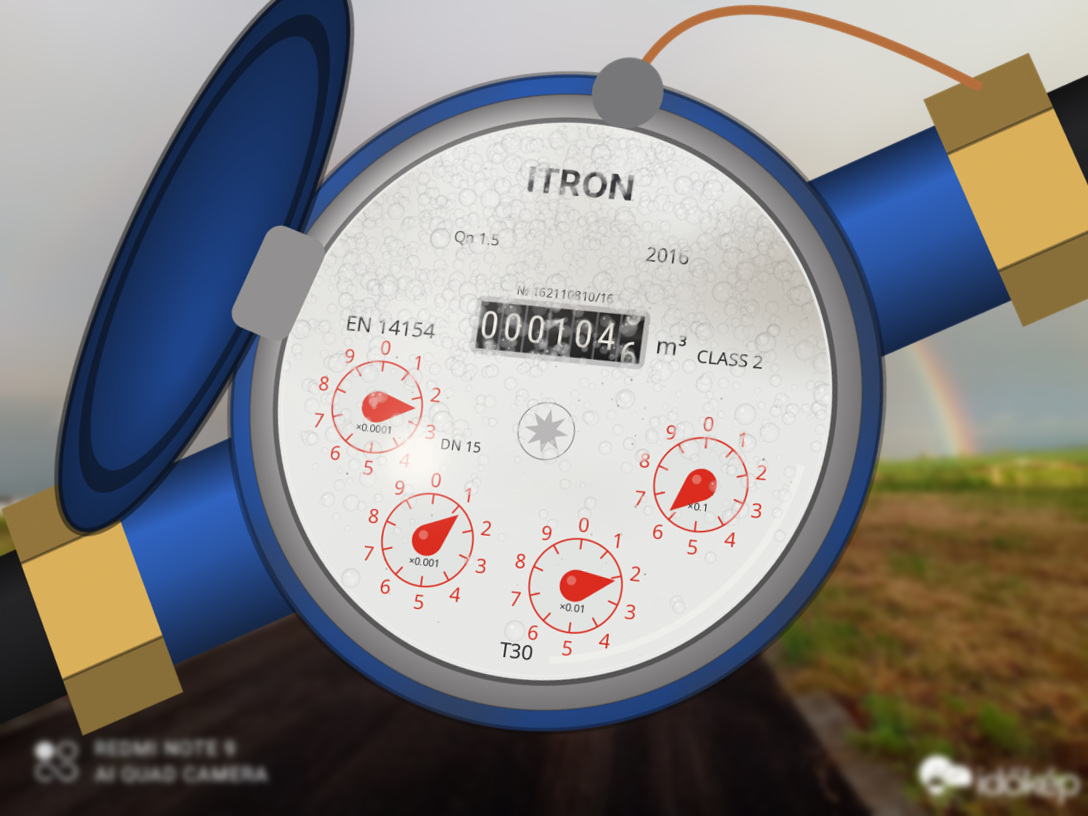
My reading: 1045.6212
